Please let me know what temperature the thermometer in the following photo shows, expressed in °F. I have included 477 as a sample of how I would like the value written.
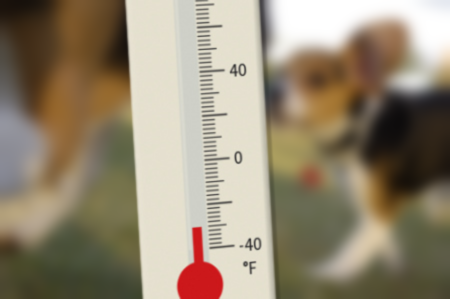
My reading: -30
